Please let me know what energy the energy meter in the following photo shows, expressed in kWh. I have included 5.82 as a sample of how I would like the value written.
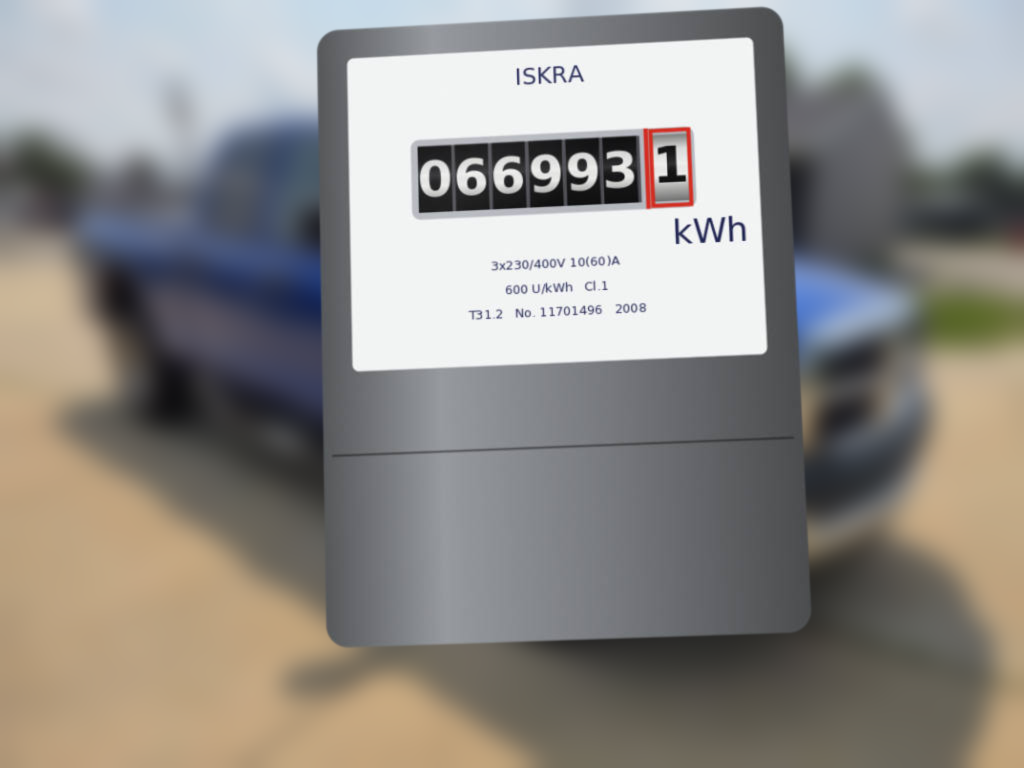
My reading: 66993.1
